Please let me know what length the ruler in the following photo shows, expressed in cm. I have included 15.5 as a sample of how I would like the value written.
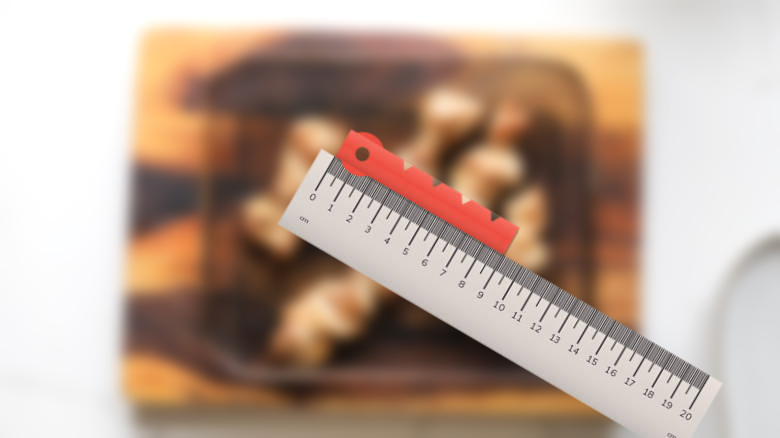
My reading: 9
